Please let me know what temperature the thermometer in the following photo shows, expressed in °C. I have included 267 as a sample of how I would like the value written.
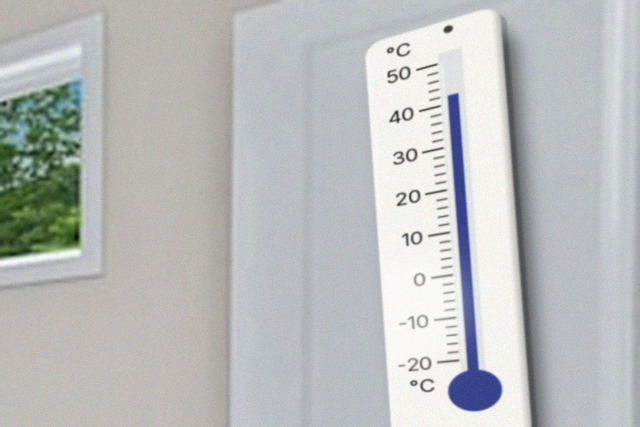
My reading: 42
